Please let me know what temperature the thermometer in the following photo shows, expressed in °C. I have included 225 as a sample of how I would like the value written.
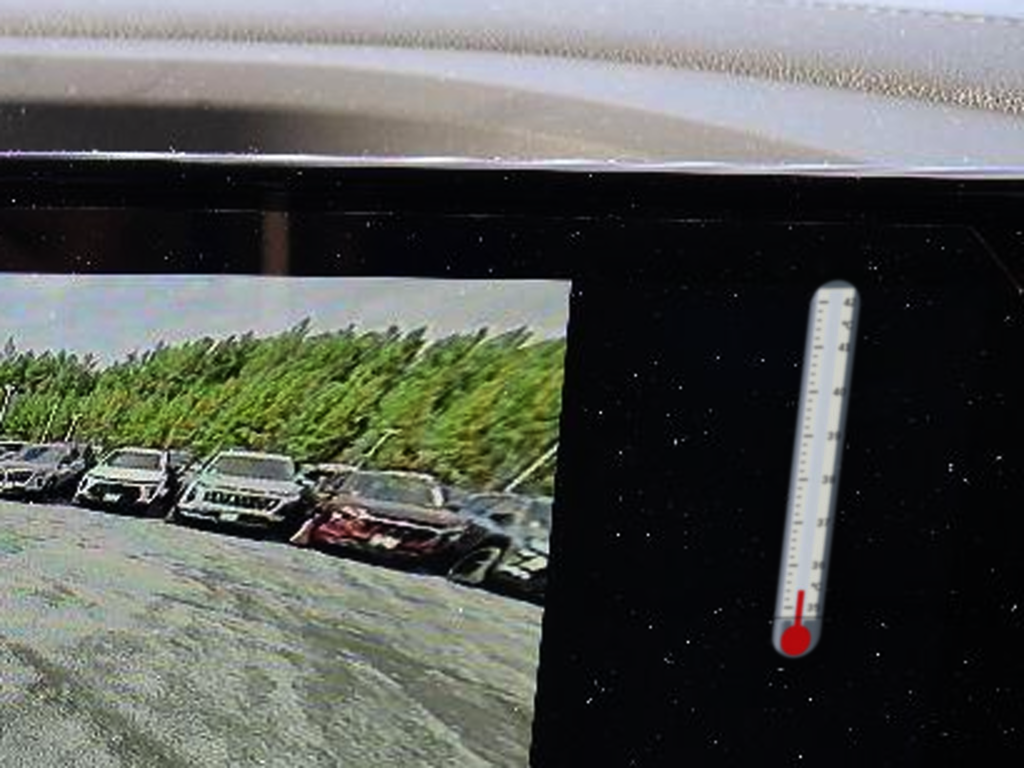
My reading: 35.4
